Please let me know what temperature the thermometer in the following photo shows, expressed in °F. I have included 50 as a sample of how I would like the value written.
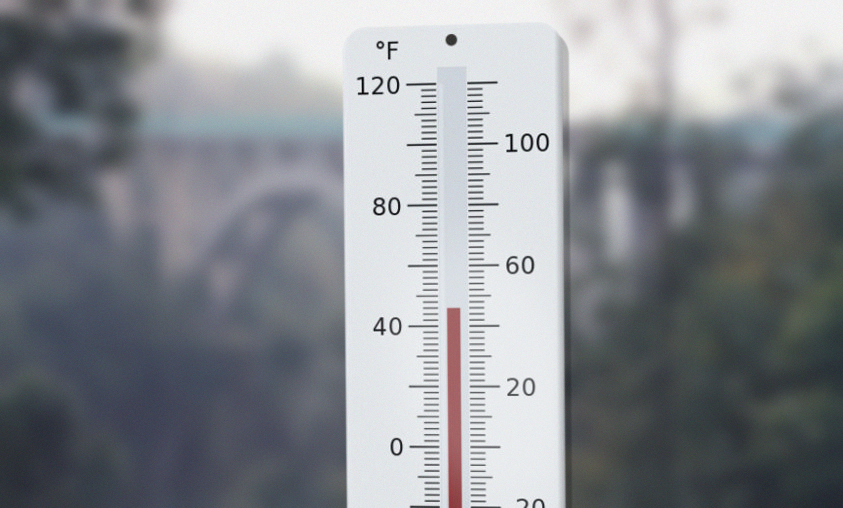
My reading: 46
